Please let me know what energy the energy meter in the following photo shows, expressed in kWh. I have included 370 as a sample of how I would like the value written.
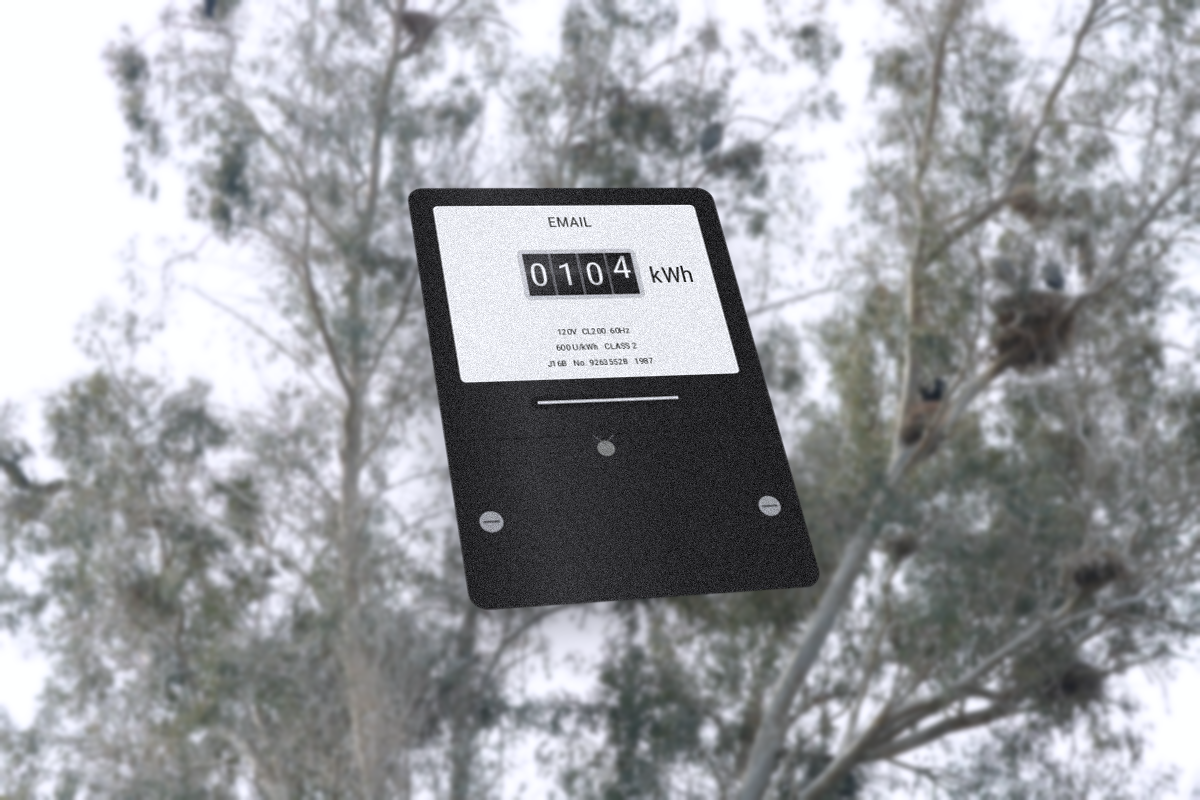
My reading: 104
